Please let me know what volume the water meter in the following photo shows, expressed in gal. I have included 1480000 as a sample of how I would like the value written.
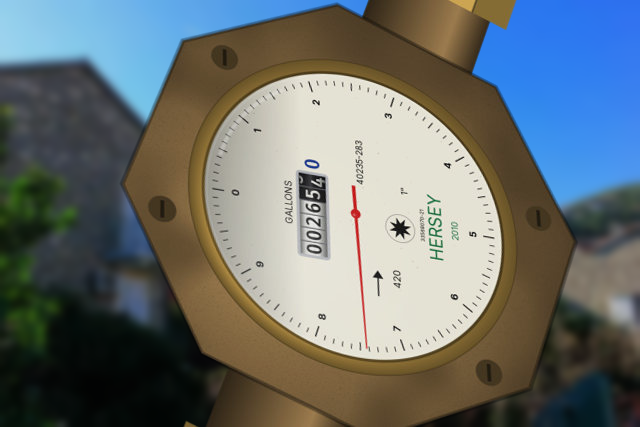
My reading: 26537.4
